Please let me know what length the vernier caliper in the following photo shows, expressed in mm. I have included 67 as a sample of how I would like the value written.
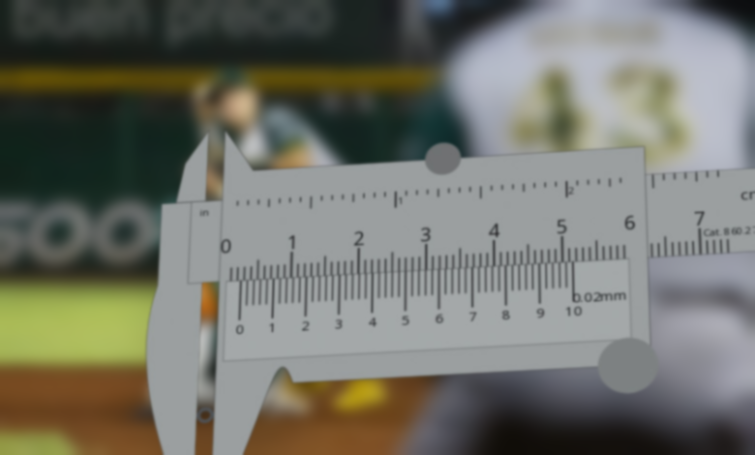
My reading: 2.5
